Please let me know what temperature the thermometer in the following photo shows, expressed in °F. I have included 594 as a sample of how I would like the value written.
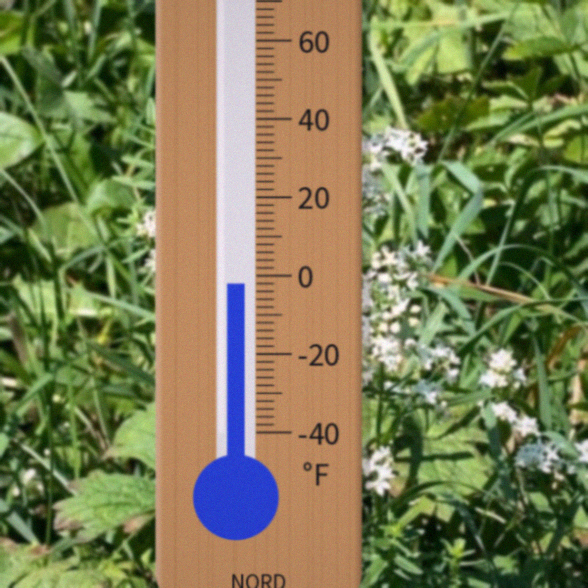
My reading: -2
